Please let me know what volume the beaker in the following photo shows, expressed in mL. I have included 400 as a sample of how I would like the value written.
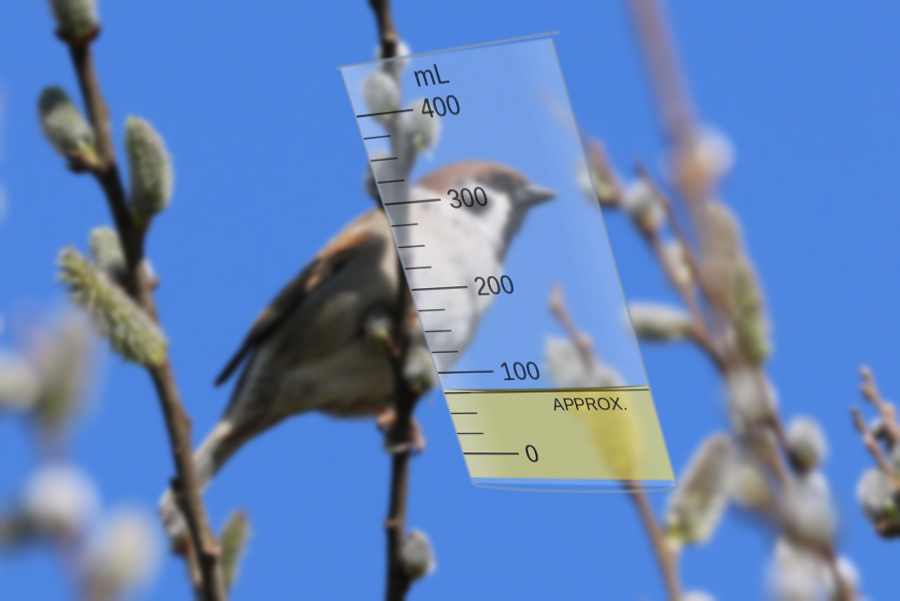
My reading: 75
